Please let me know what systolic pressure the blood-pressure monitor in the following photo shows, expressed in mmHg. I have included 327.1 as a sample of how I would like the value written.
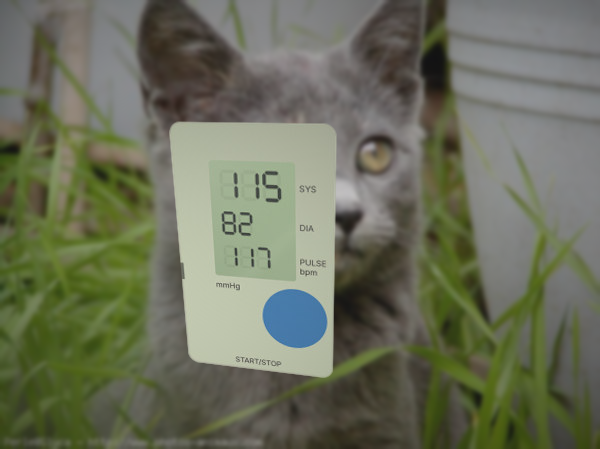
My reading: 115
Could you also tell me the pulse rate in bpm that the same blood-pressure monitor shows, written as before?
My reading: 117
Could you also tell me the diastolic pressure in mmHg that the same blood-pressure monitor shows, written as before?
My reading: 82
